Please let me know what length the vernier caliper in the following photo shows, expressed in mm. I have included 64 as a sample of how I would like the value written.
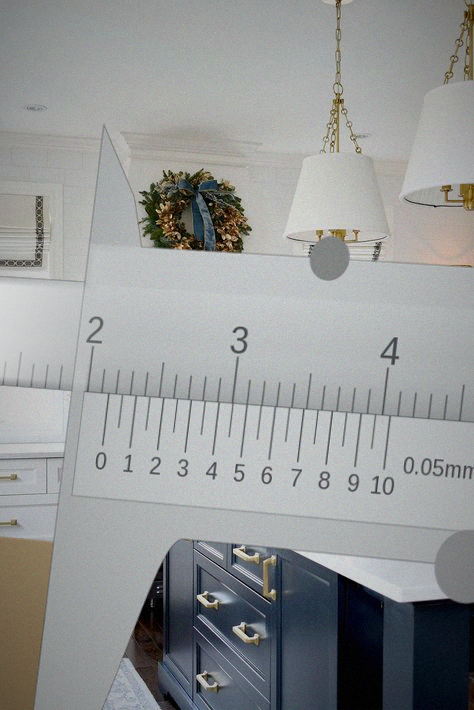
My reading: 21.5
